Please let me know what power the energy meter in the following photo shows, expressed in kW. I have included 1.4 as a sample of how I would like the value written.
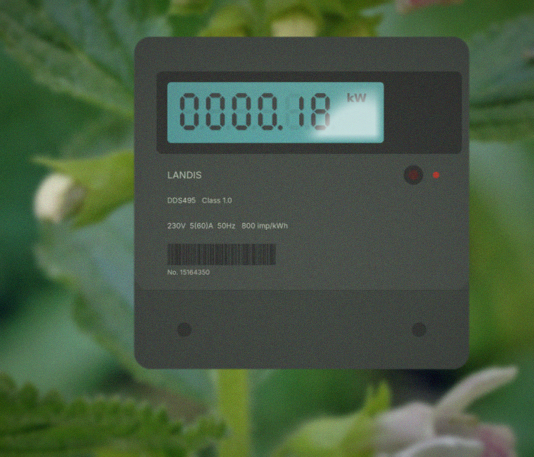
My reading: 0.18
